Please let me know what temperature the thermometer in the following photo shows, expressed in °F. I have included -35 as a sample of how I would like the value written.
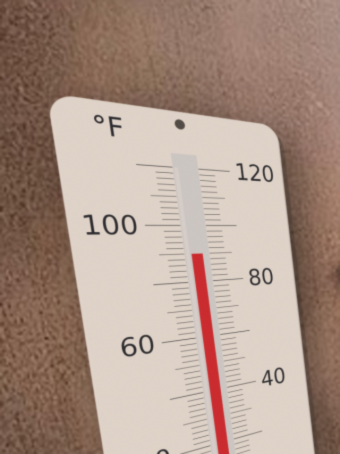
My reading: 90
